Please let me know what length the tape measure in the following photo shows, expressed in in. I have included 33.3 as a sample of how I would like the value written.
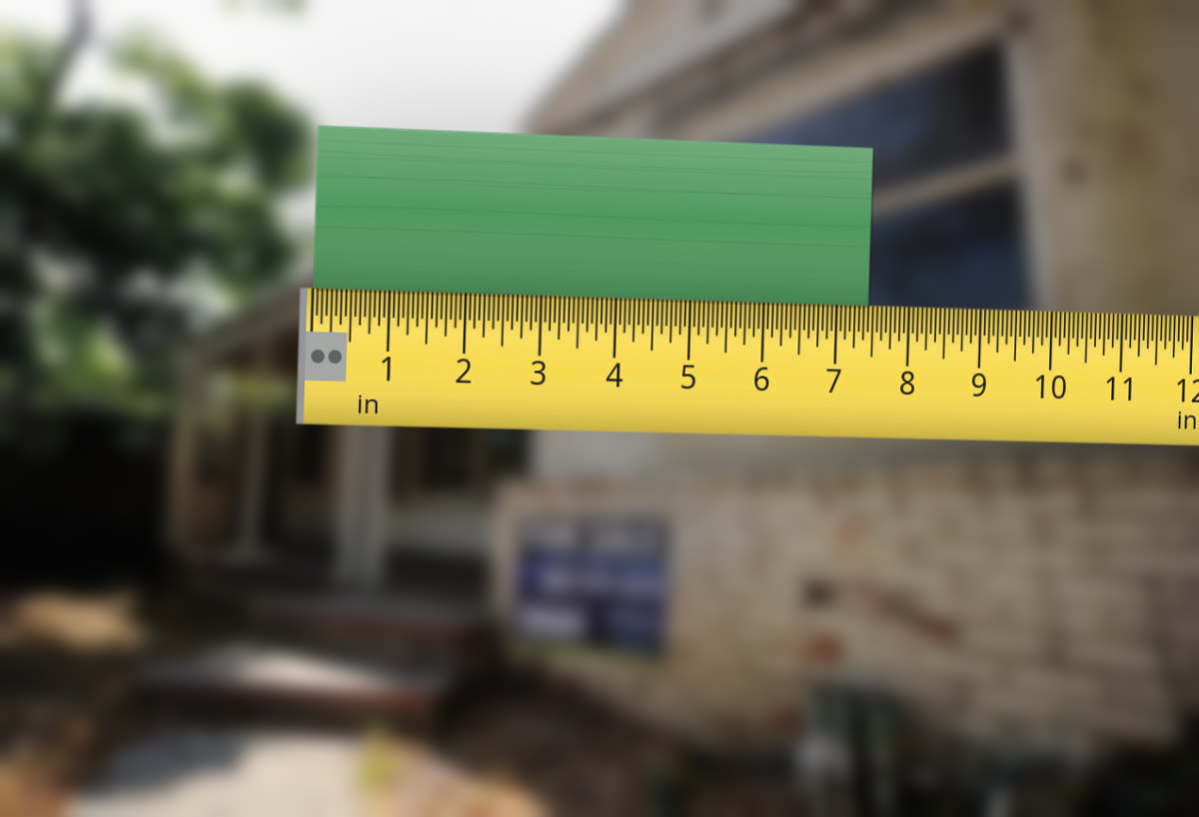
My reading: 7.4375
